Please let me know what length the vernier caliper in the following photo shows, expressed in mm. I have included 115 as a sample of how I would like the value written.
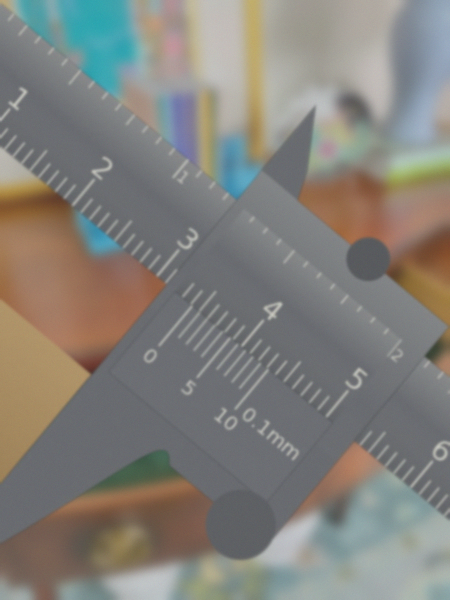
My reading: 34.2
